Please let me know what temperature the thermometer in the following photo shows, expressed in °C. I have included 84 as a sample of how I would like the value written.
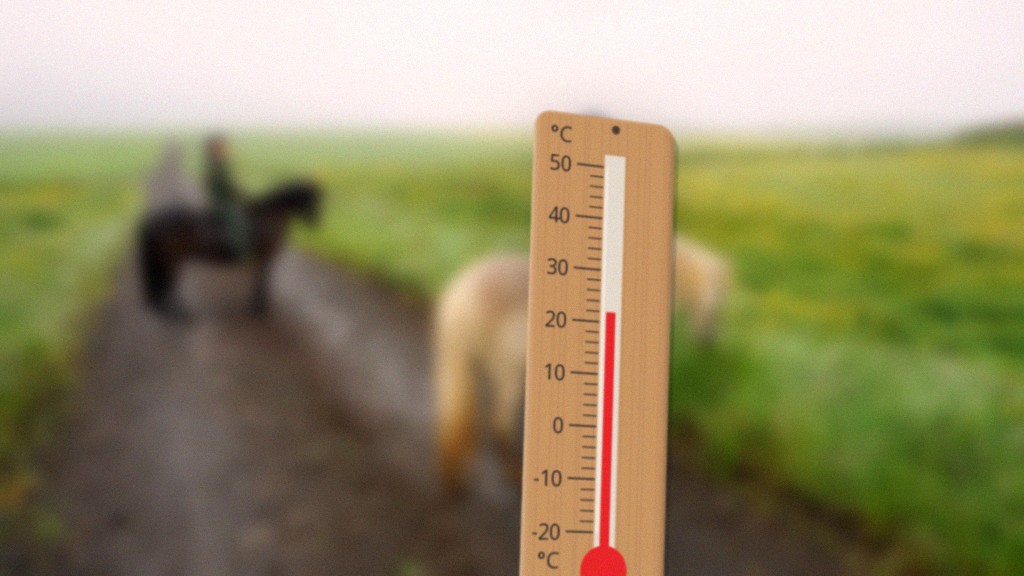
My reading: 22
